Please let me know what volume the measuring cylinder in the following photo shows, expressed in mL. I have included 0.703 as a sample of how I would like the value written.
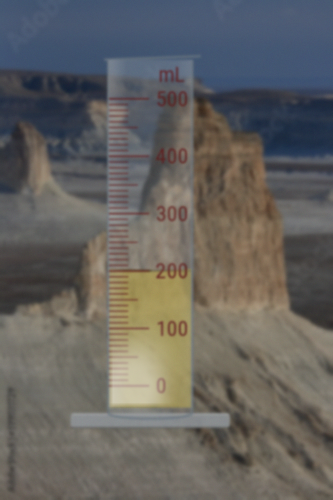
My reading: 200
